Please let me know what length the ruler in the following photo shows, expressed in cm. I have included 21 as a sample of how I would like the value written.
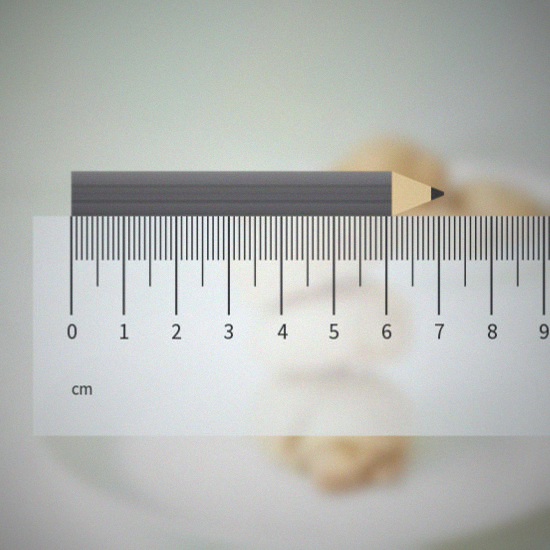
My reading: 7.1
